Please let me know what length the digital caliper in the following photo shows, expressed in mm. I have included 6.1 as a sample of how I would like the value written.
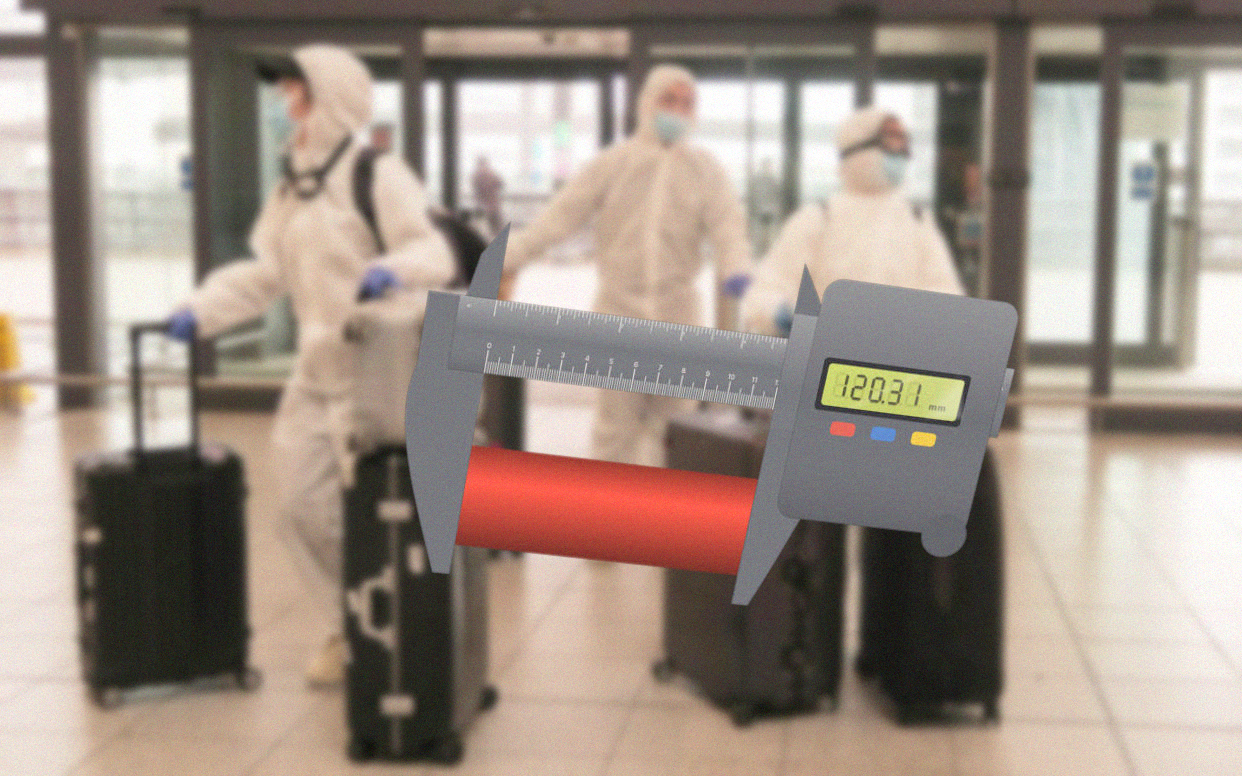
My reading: 120.31
